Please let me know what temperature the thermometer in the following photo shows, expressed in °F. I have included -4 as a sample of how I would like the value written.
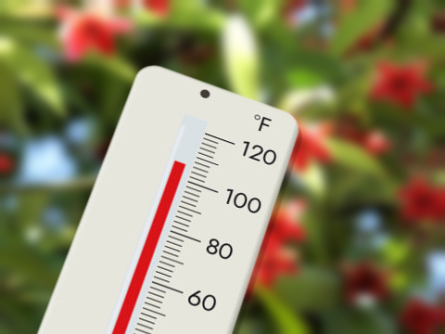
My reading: 106
